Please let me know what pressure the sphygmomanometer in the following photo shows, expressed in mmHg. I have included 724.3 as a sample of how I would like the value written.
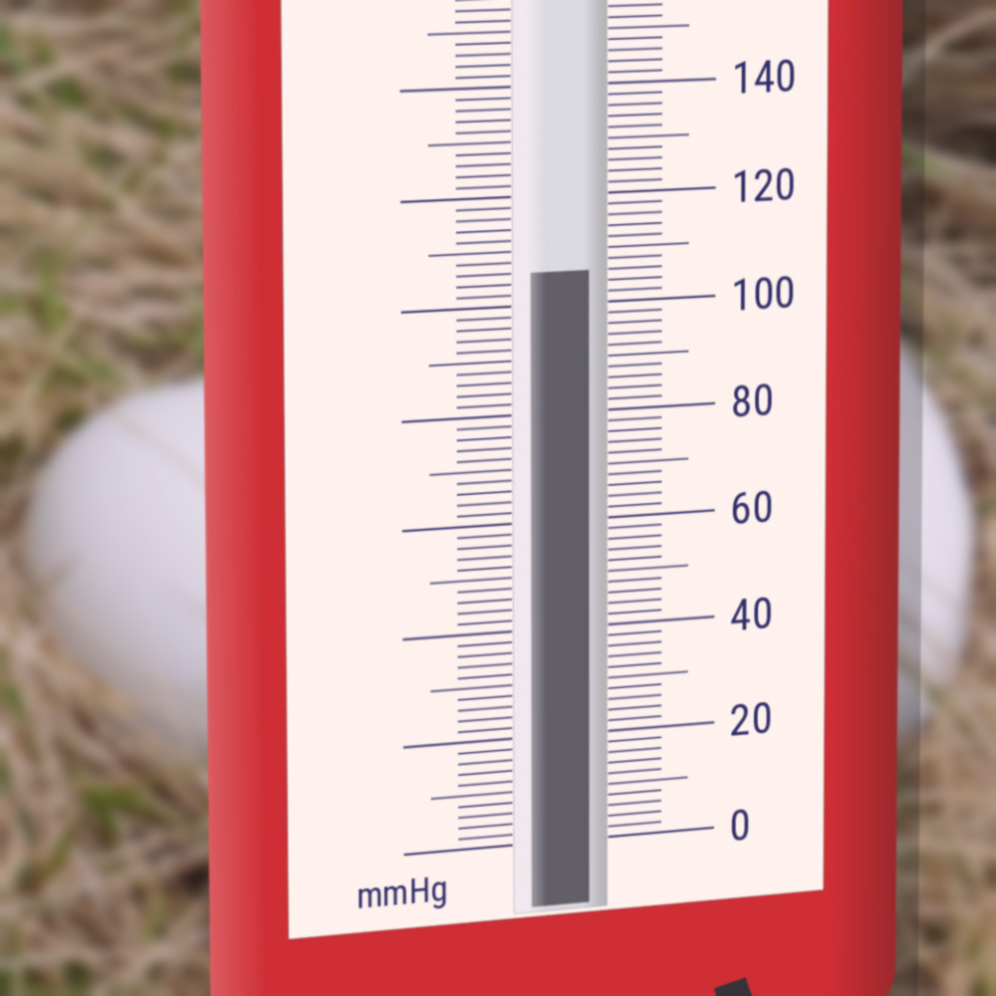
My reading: 106
